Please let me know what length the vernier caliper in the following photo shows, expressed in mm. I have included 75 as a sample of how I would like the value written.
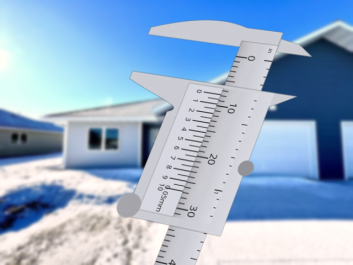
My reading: 7.8
